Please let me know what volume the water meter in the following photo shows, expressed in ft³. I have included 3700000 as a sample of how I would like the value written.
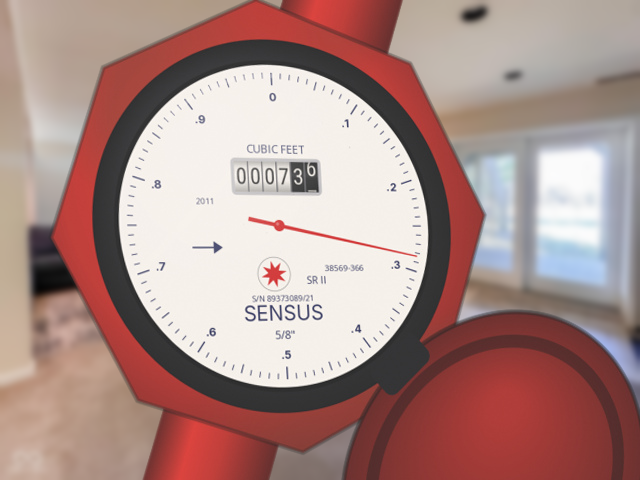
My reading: 736.28
